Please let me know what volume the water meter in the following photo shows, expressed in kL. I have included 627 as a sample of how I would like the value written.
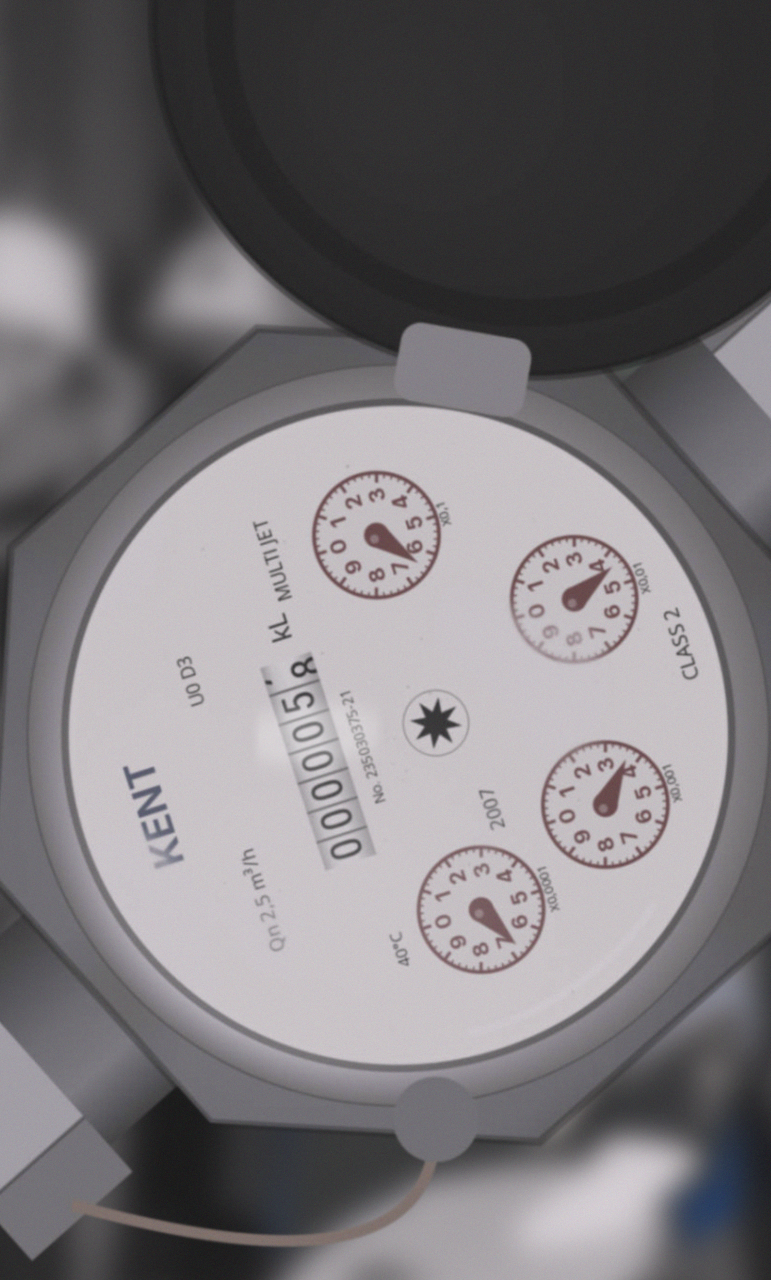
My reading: 57.6436
